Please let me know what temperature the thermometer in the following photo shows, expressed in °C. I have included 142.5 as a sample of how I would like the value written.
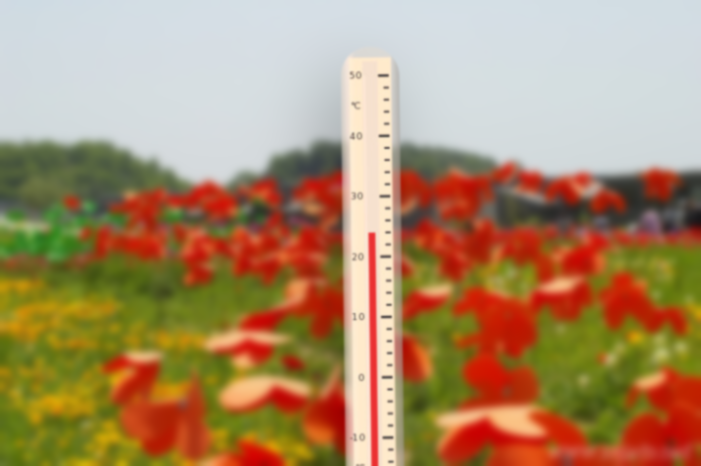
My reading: 24
